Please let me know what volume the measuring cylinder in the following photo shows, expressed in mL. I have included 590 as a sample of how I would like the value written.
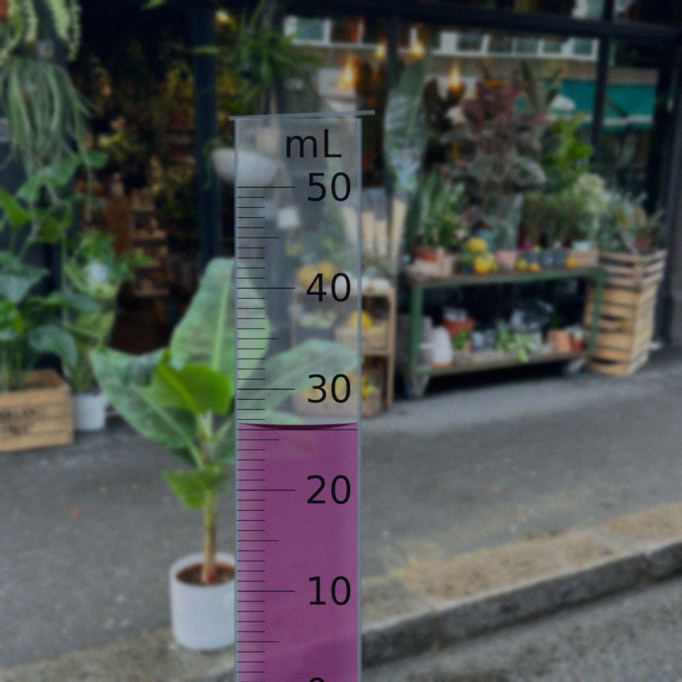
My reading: 26
